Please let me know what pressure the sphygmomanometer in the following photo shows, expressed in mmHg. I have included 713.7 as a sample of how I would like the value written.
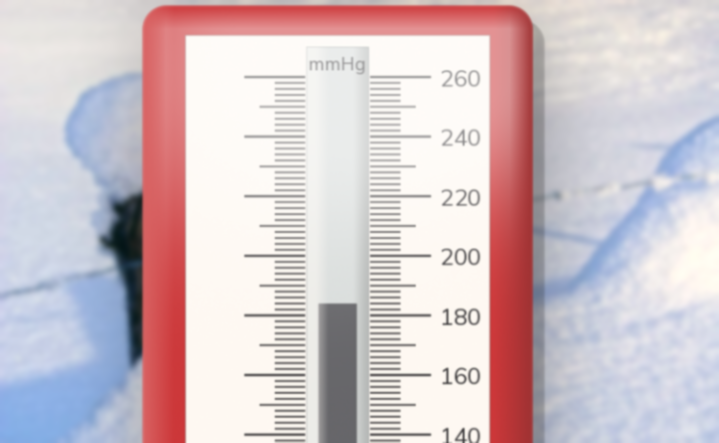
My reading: 184
